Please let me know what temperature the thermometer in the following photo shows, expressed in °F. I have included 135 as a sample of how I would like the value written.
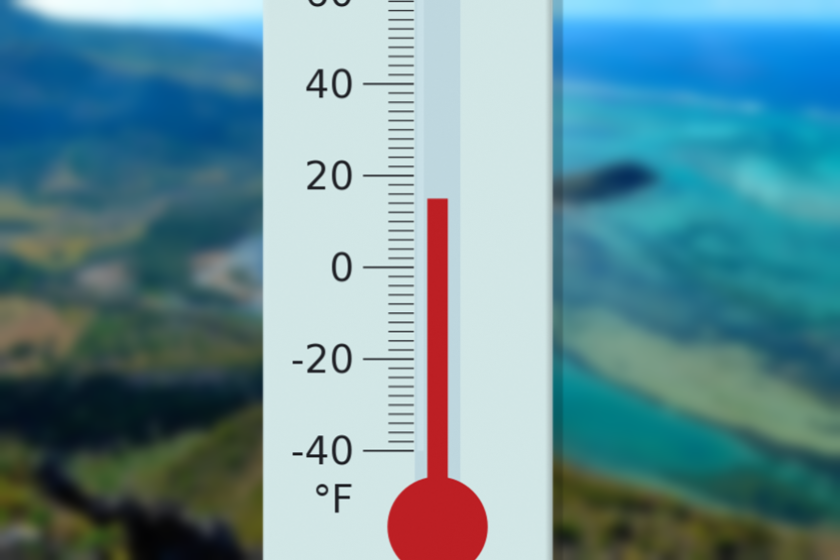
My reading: 15
